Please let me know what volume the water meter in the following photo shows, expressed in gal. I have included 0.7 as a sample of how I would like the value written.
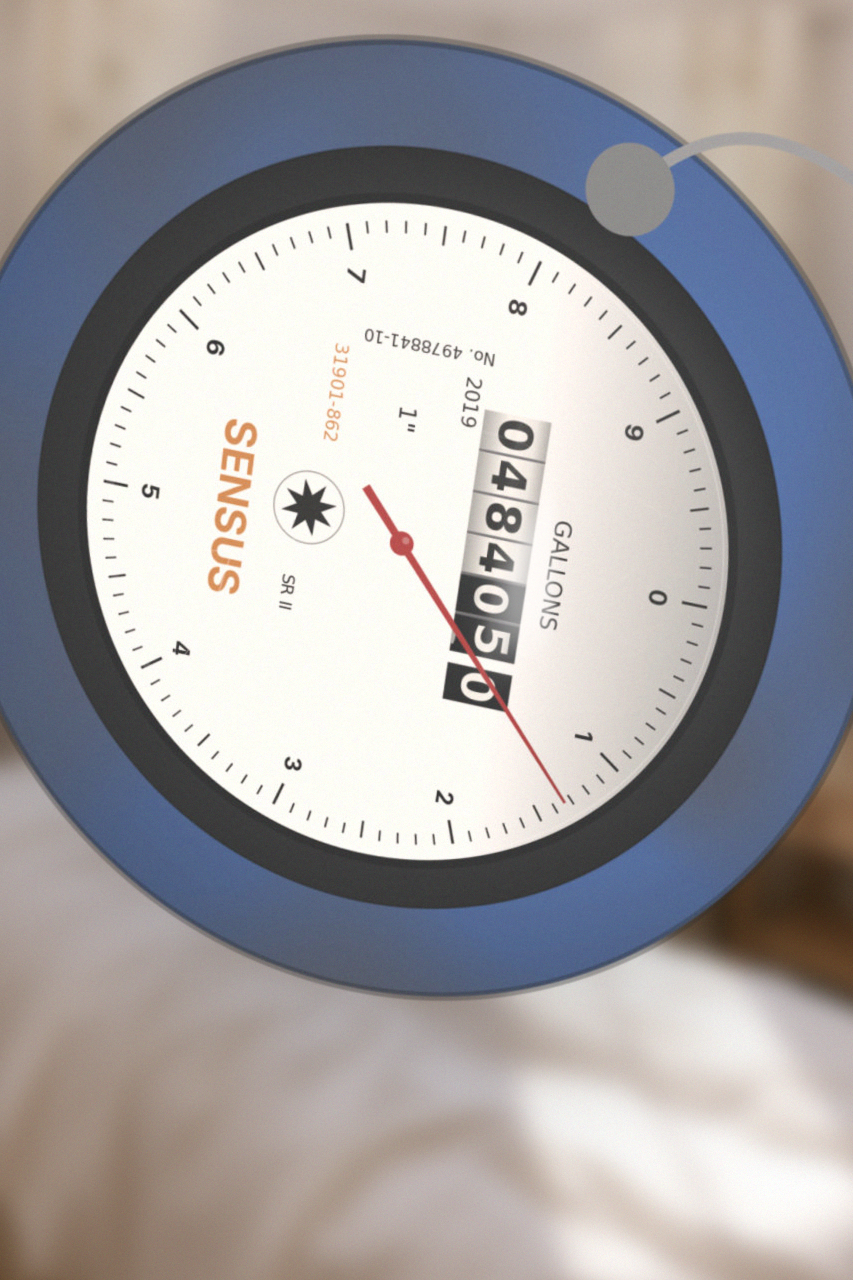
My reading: 484051.3
